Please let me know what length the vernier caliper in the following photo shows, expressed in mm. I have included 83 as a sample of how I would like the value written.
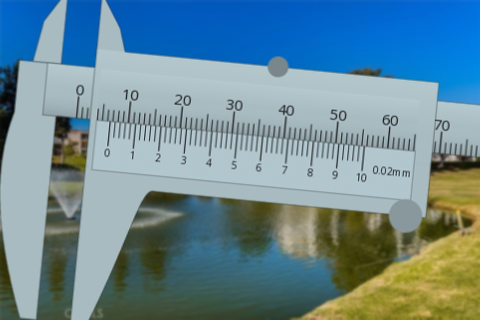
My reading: 6.5
